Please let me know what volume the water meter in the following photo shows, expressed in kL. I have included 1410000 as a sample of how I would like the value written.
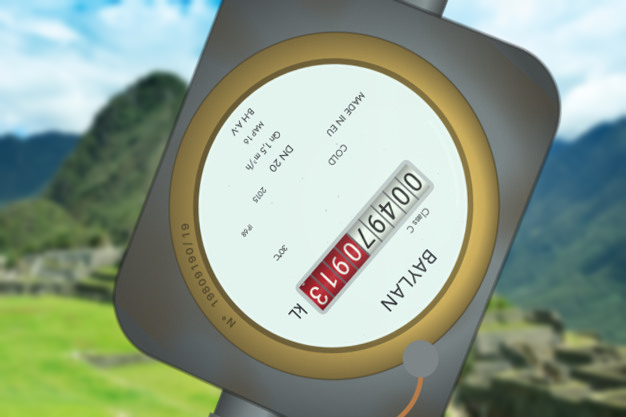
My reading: 497.0913
